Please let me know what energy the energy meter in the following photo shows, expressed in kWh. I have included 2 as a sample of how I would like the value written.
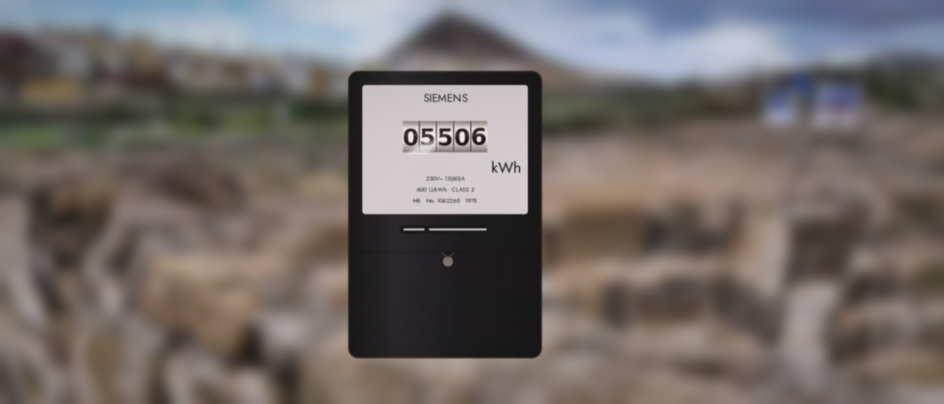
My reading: 5506
